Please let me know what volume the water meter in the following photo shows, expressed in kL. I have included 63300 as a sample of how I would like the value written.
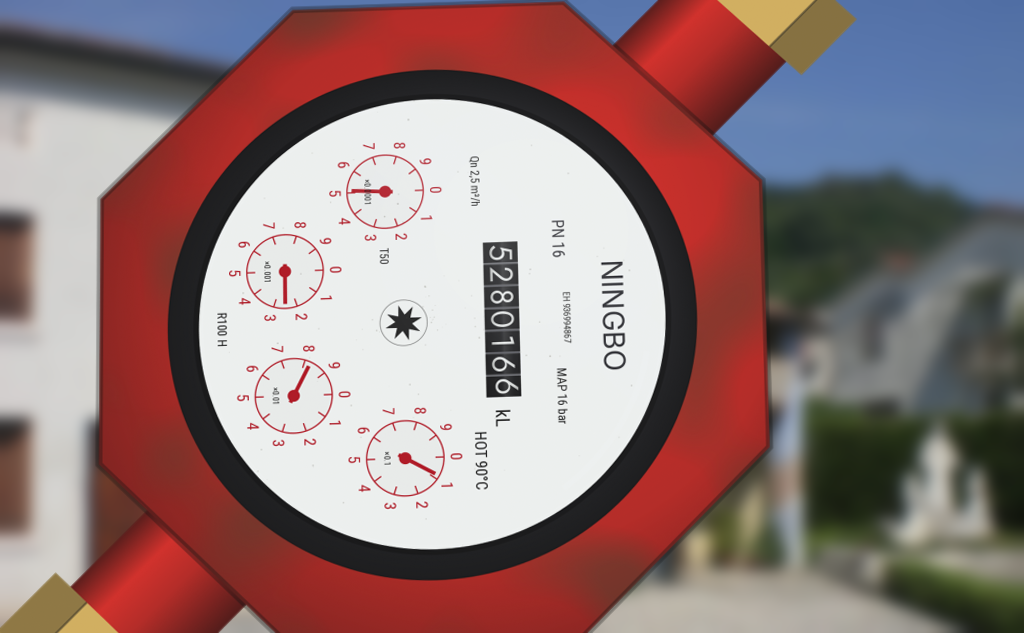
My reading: 5280166.0825
